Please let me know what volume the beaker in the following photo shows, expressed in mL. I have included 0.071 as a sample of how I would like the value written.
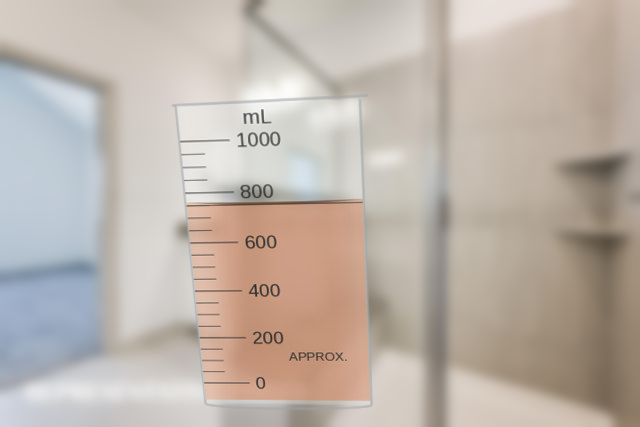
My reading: 750
